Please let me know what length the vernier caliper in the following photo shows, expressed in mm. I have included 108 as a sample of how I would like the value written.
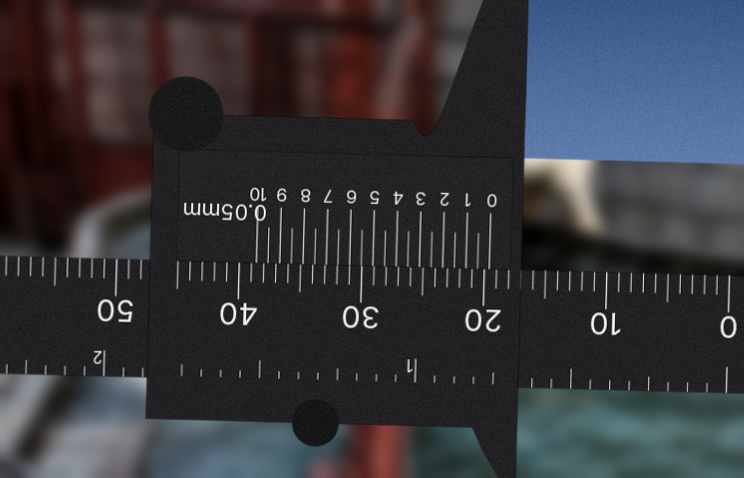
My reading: 19.6
